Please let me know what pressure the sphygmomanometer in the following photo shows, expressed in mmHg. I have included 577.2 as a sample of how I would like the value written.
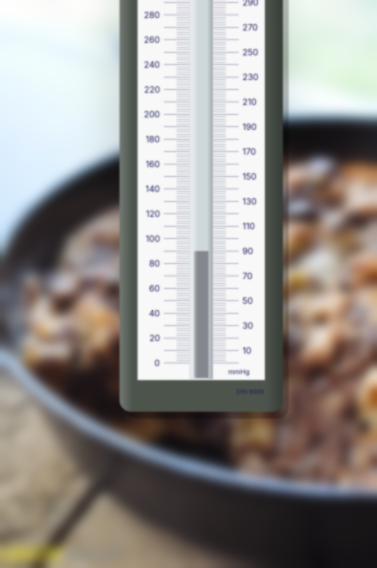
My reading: 90
